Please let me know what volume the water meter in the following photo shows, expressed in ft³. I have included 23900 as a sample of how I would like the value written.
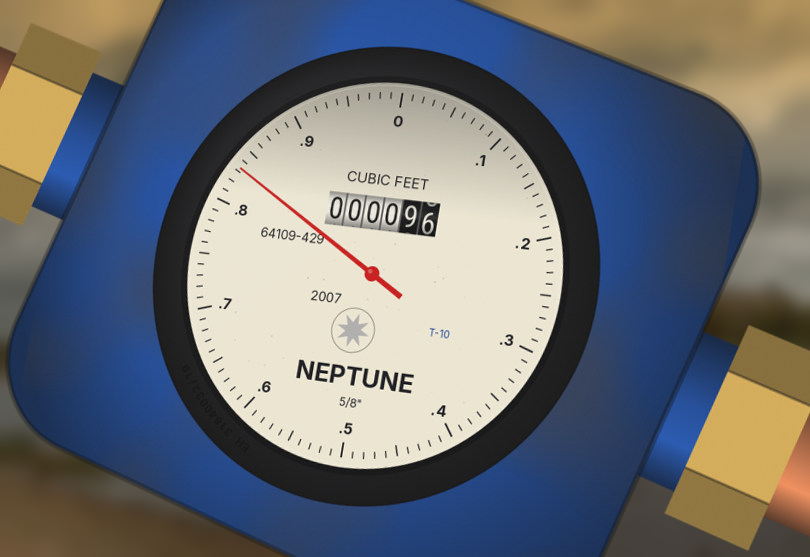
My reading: 95.83
